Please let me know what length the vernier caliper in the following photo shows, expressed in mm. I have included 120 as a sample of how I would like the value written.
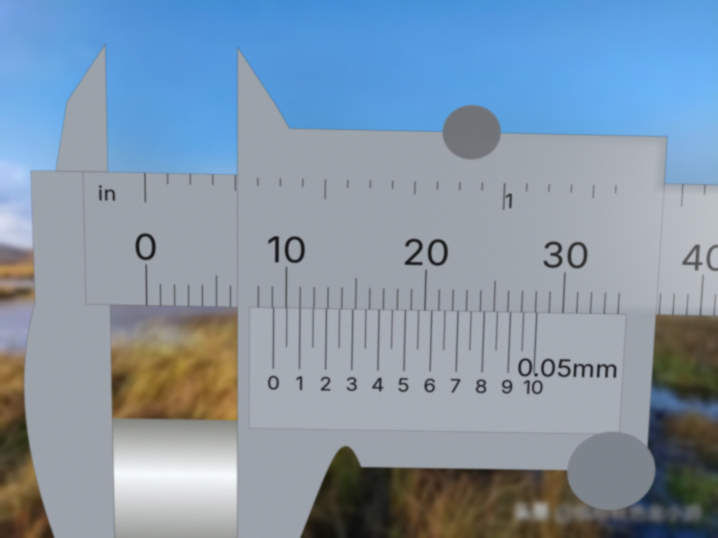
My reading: 9.1
